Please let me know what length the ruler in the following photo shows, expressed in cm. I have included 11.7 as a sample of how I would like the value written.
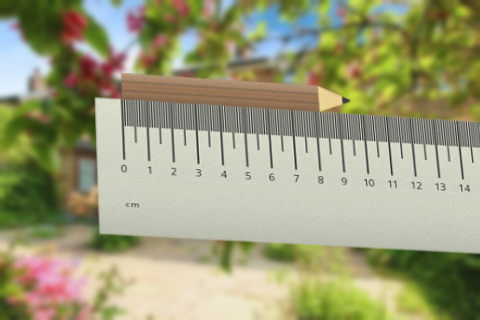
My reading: 9.5
